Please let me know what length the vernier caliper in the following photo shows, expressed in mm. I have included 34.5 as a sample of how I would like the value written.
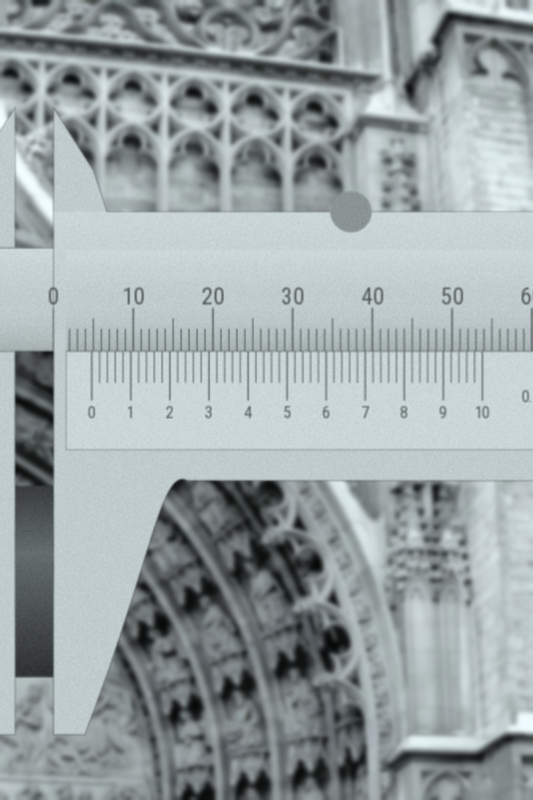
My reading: 4.8
